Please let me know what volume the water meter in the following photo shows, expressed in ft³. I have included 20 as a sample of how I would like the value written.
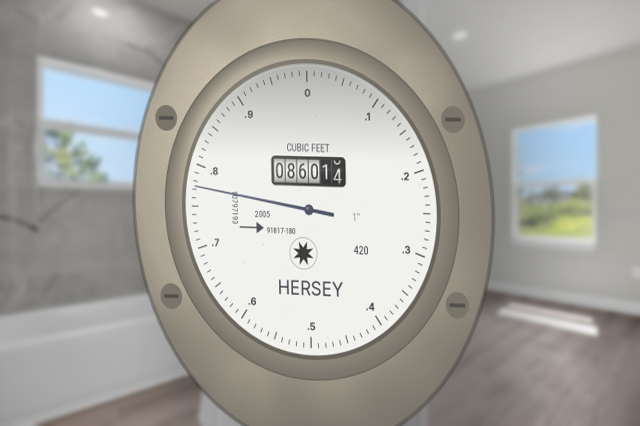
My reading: 86013.77
